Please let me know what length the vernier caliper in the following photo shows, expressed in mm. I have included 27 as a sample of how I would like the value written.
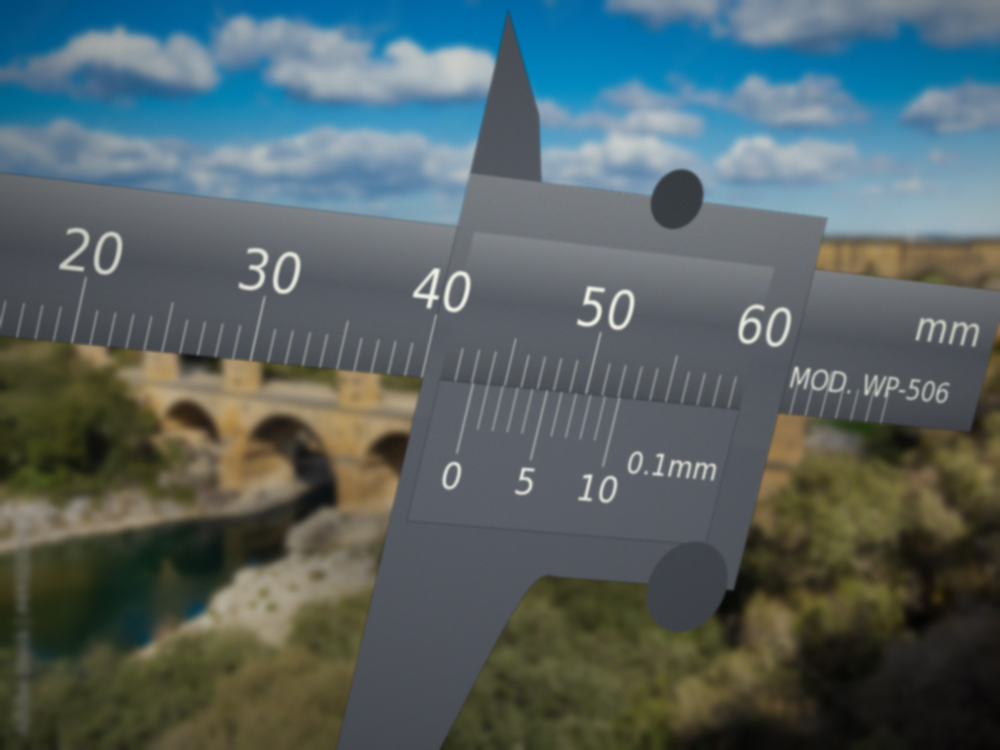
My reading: 43.1
